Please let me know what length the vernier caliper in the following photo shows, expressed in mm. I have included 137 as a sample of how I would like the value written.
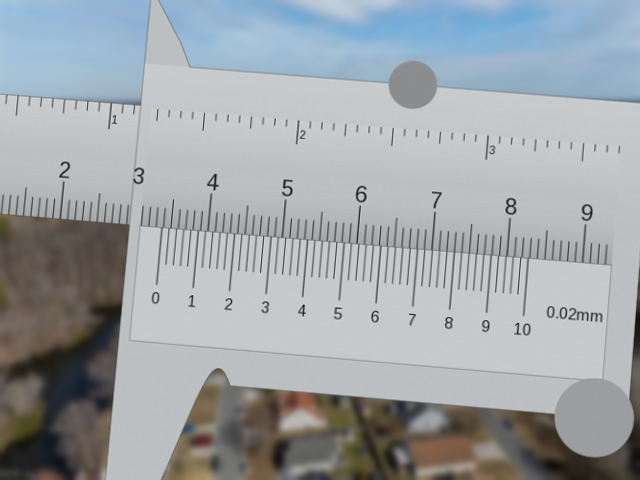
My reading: 33.8
